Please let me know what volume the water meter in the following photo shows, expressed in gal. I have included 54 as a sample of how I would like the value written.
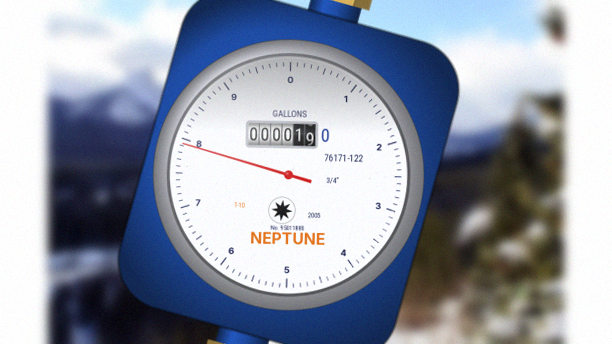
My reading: 187.9
